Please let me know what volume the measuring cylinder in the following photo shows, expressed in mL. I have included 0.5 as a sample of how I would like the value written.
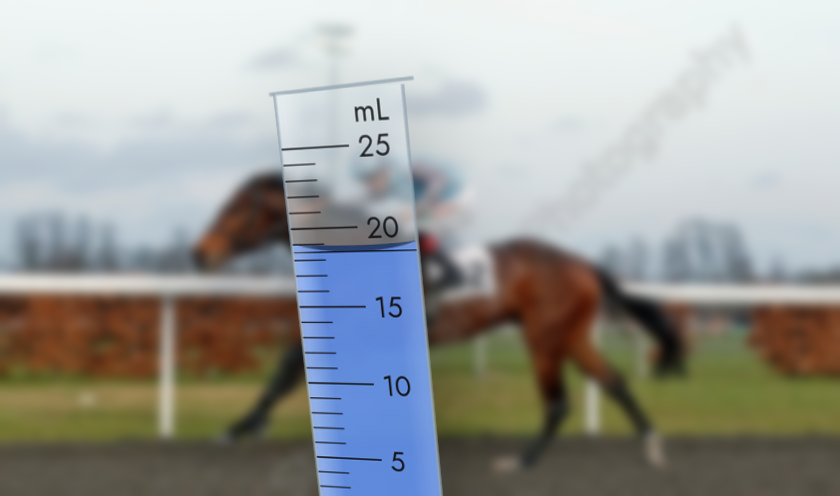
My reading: 18.5
